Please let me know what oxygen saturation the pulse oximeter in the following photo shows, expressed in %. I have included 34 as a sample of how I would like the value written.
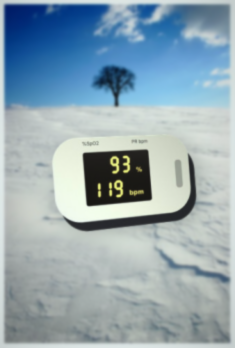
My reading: 93
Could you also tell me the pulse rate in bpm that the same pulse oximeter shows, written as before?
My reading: 119
